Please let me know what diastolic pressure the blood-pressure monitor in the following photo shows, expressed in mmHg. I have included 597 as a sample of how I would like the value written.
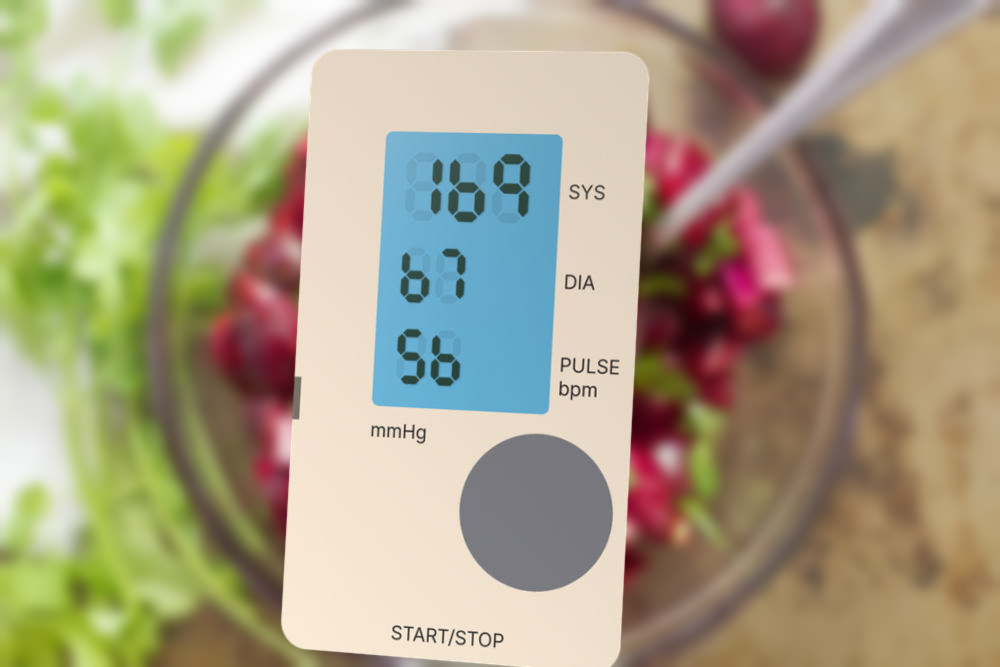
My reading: 67
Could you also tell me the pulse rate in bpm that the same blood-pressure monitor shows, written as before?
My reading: 56
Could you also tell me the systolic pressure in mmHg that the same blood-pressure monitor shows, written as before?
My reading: 169
